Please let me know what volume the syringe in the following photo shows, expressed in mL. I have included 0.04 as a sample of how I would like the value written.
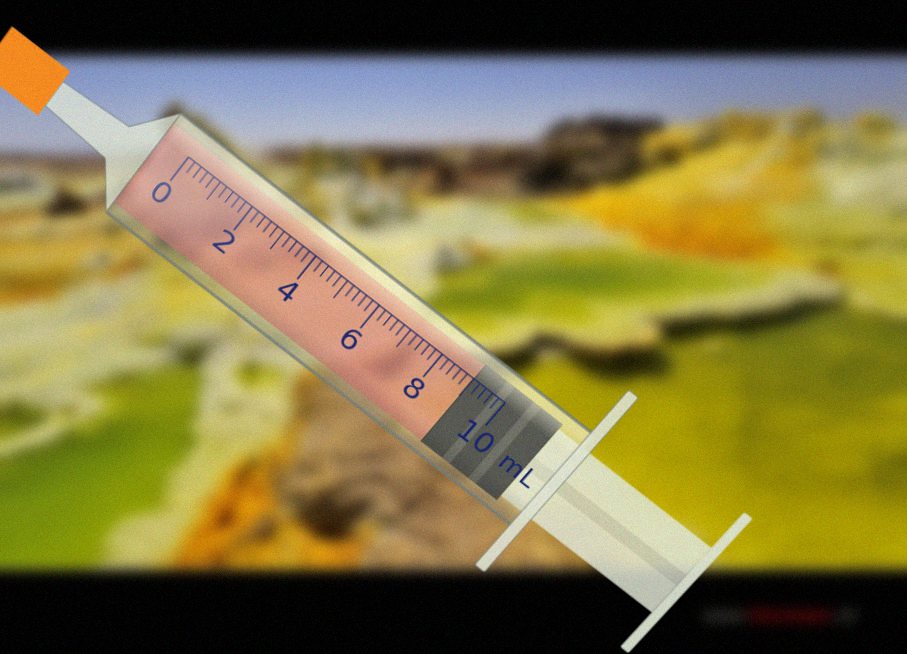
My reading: 9
